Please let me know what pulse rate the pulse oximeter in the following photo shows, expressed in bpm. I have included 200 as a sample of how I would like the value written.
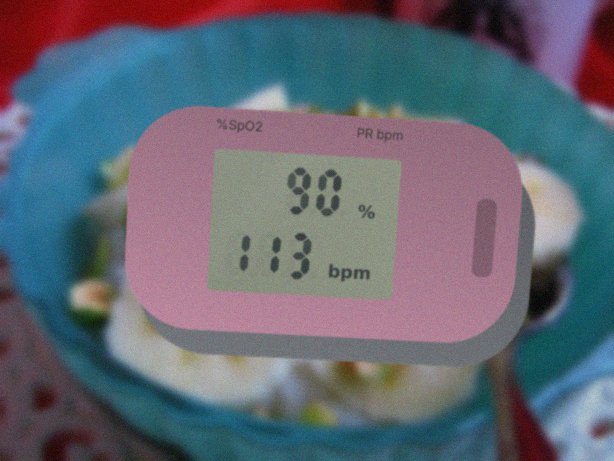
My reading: 113
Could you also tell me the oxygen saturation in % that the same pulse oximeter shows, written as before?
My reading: 90
